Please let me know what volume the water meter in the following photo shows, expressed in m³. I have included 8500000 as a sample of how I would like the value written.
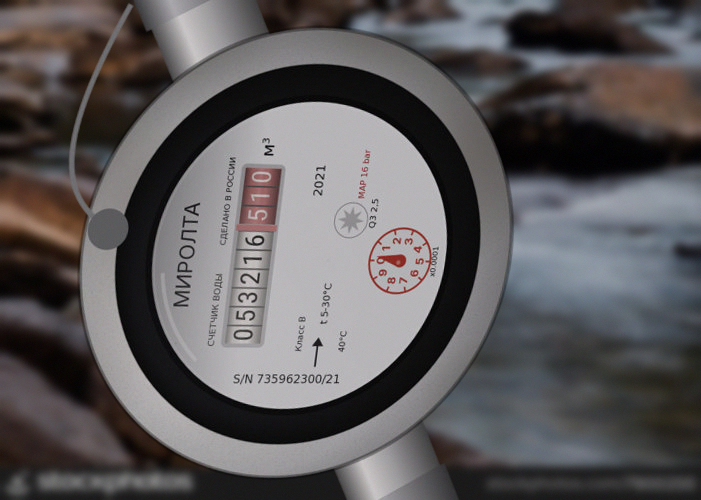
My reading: 53216.5100
